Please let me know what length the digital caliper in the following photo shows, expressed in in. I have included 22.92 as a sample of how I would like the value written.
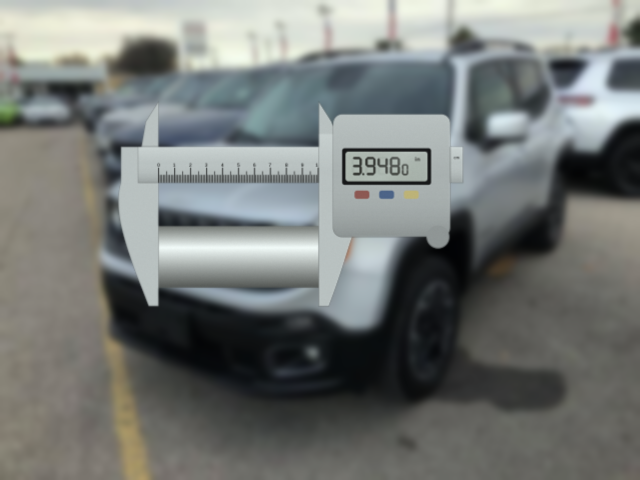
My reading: 3.9480
